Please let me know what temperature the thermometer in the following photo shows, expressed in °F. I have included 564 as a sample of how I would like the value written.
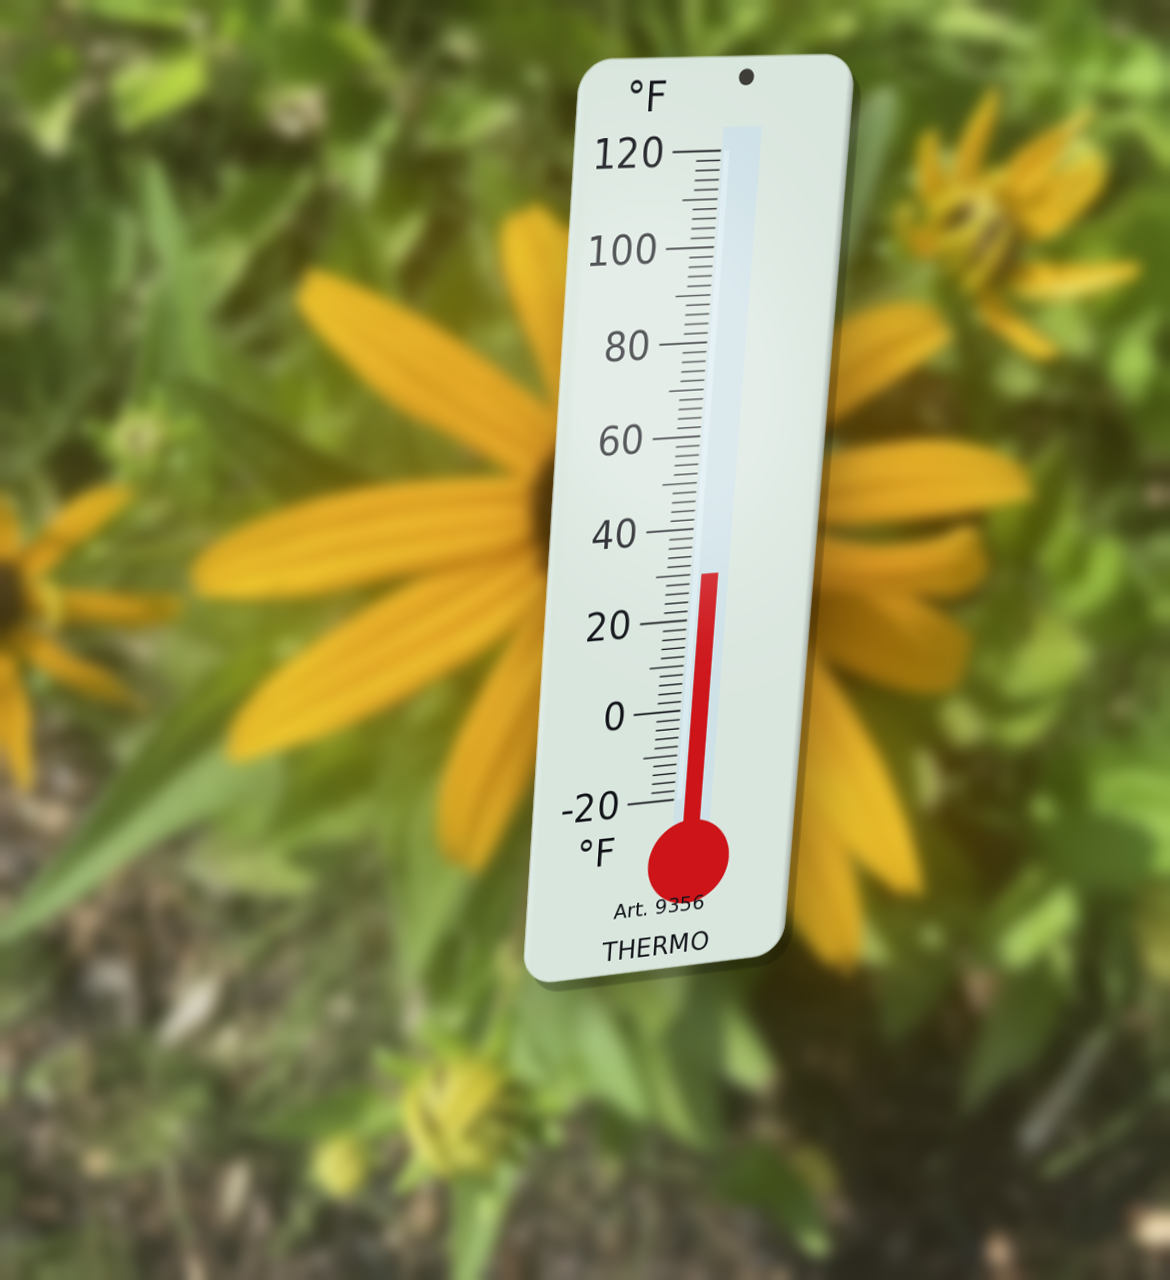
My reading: 30
